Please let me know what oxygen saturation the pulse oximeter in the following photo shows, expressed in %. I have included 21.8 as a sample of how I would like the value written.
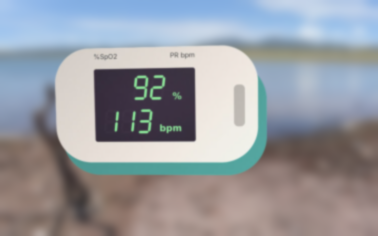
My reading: 92
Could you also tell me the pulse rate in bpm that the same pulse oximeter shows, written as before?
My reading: 113
